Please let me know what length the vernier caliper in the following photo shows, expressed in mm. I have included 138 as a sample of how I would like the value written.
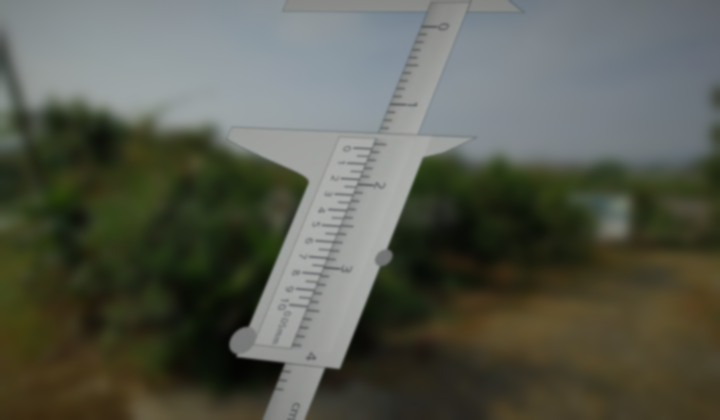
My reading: 15.6
